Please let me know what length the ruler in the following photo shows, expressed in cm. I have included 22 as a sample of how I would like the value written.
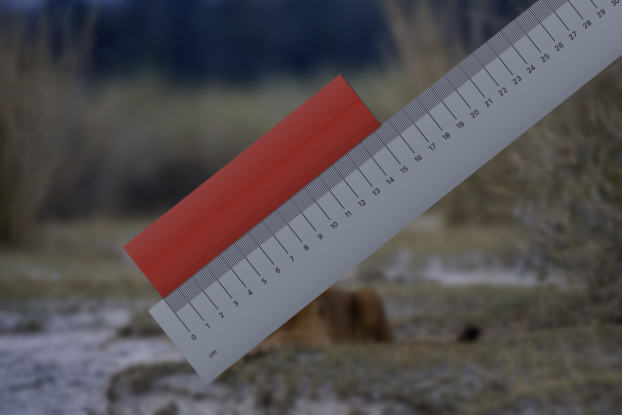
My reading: 15.5
